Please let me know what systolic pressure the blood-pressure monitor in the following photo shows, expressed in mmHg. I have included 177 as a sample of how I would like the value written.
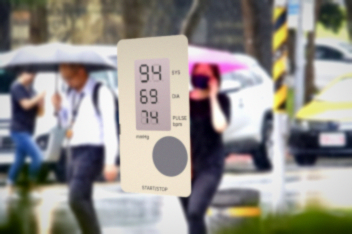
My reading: 94
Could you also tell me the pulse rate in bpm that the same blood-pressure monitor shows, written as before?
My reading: 74
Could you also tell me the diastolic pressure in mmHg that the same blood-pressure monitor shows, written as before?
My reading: 69
